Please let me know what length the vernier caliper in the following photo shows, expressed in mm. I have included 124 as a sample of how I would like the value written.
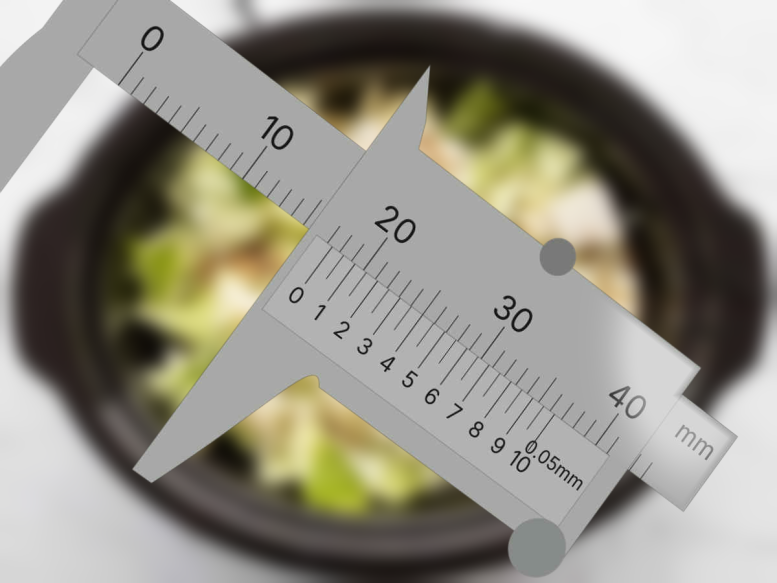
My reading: 17.4
